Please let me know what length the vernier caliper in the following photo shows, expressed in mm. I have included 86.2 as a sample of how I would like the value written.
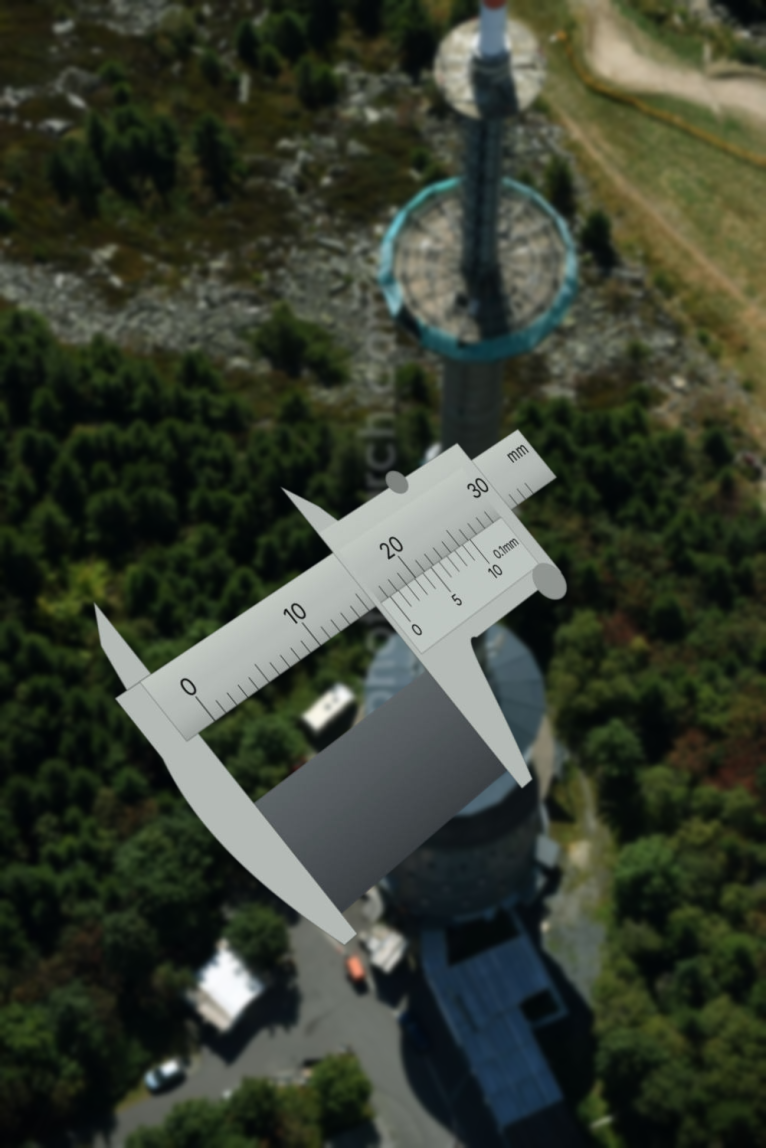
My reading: 17.2
